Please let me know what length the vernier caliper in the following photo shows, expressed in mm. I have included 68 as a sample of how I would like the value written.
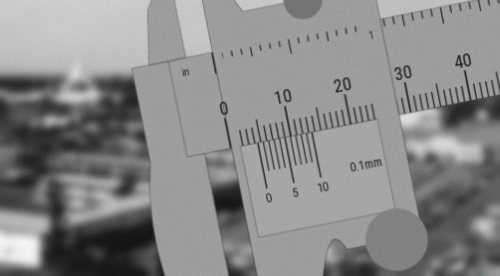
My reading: 4.5
